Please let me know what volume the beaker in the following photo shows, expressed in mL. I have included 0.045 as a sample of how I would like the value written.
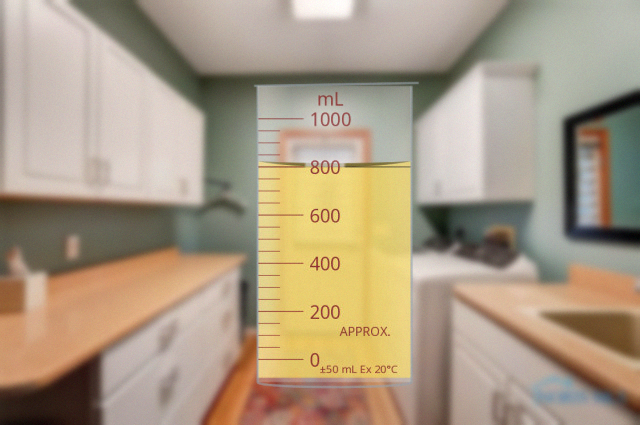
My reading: 800
